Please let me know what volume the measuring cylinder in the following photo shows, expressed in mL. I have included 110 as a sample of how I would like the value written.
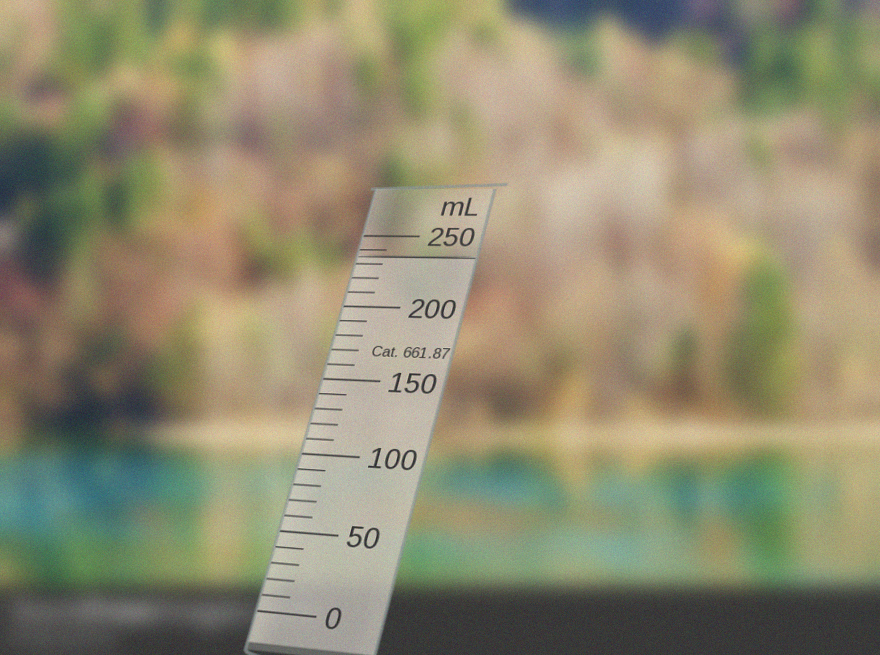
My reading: 235
